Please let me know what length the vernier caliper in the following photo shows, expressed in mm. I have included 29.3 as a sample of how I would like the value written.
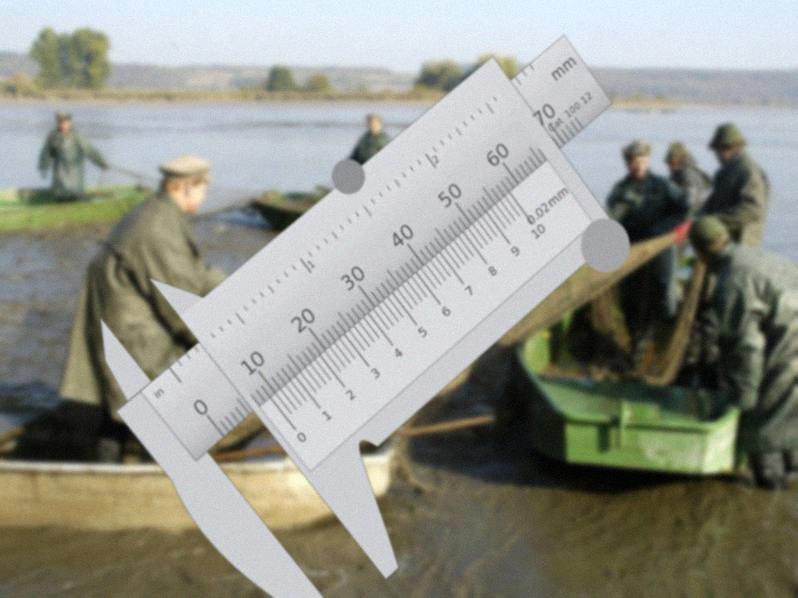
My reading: 9.0
